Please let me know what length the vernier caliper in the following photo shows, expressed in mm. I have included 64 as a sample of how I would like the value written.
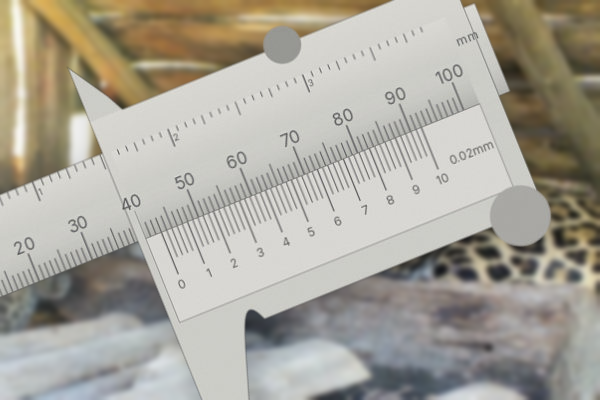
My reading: 43.0
